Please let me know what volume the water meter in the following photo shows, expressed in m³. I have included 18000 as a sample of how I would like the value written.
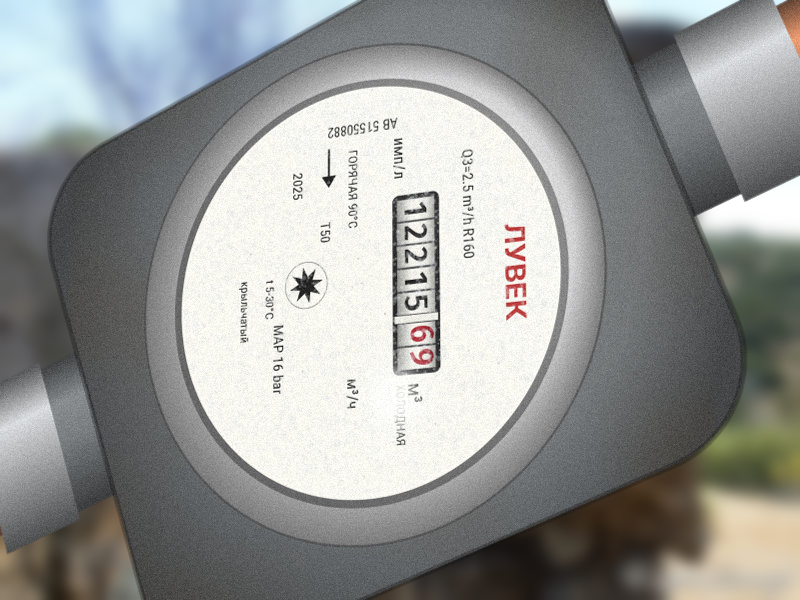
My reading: 12215.69
